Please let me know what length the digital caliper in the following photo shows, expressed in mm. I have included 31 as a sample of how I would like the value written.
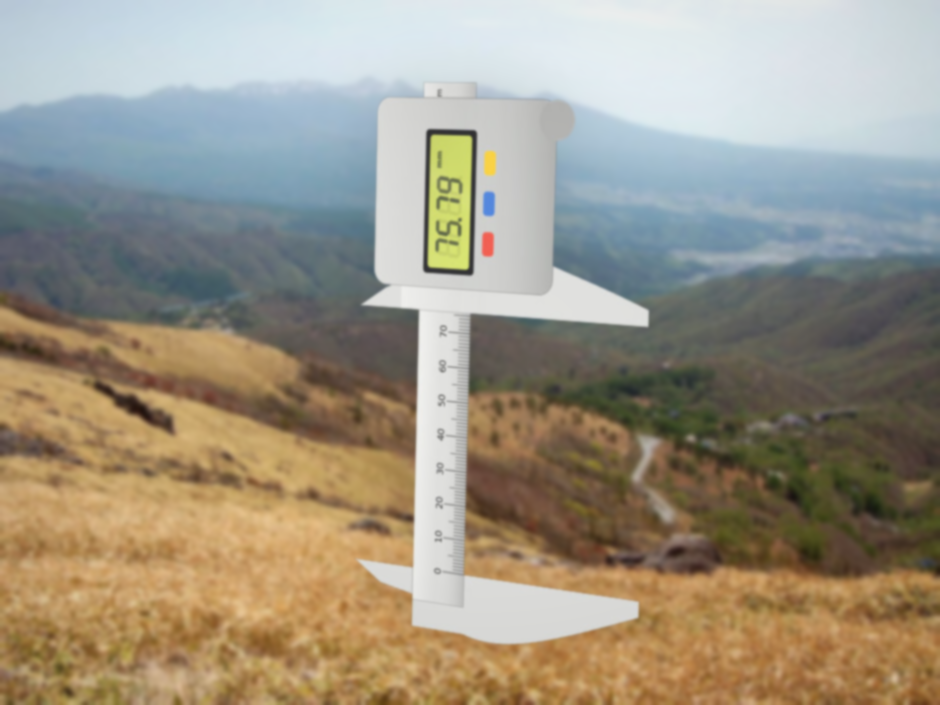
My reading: 75.79
